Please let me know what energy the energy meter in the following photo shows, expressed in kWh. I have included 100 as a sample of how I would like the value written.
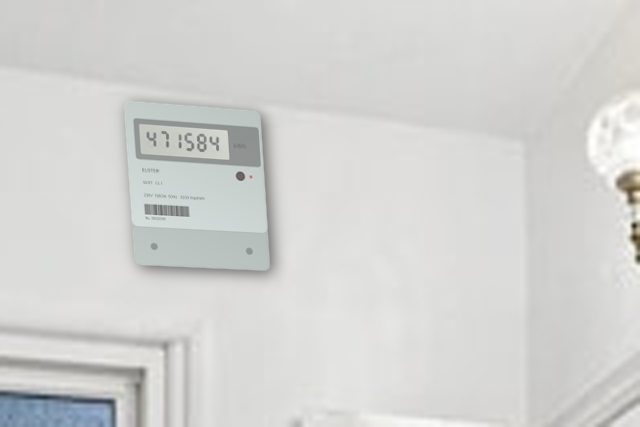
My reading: 471584
